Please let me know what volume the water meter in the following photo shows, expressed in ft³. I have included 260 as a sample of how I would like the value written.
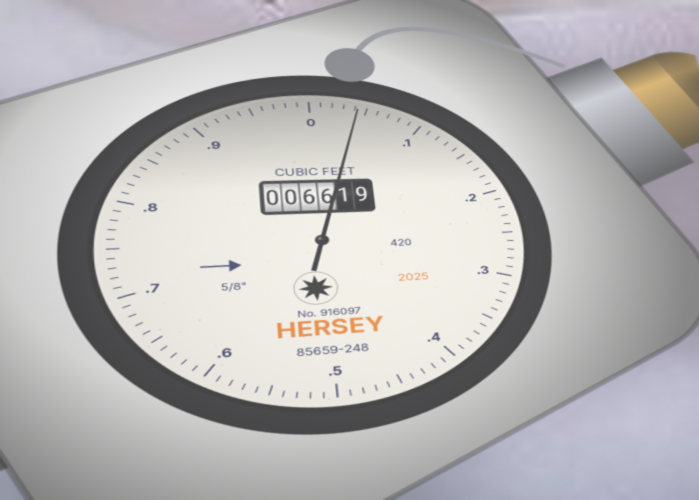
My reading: 6619.04
